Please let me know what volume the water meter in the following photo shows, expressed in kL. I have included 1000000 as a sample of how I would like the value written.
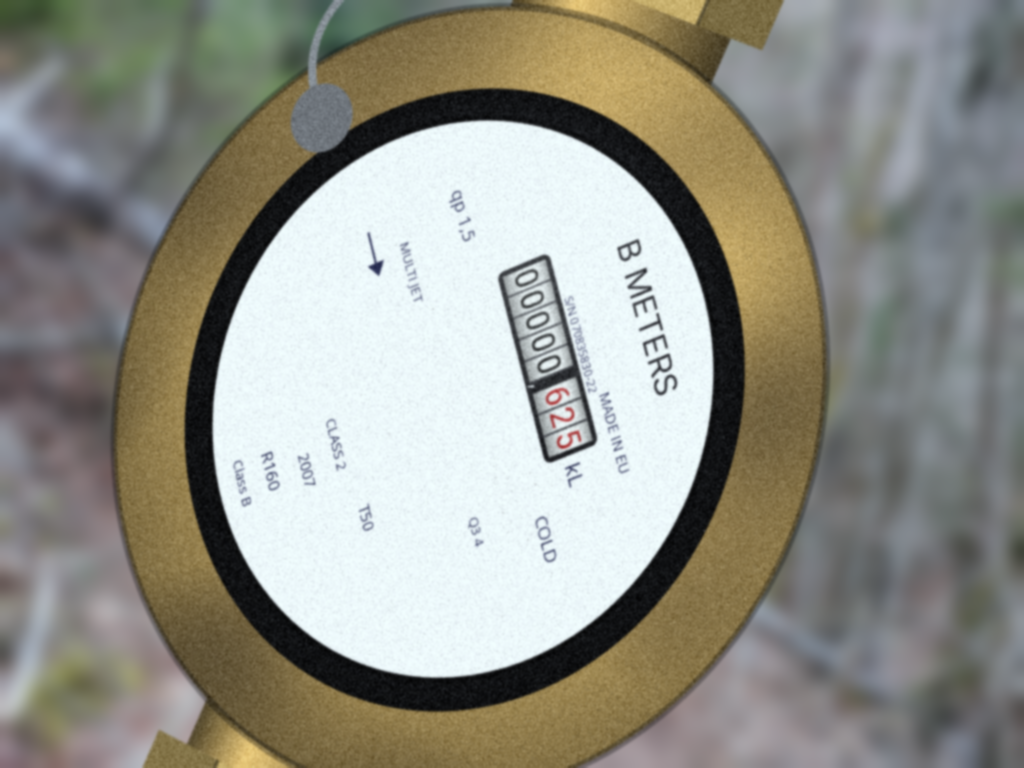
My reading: 0.625
